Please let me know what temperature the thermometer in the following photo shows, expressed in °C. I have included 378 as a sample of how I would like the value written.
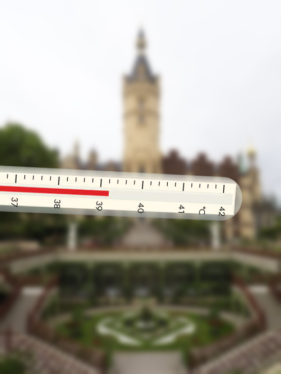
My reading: 39.2
